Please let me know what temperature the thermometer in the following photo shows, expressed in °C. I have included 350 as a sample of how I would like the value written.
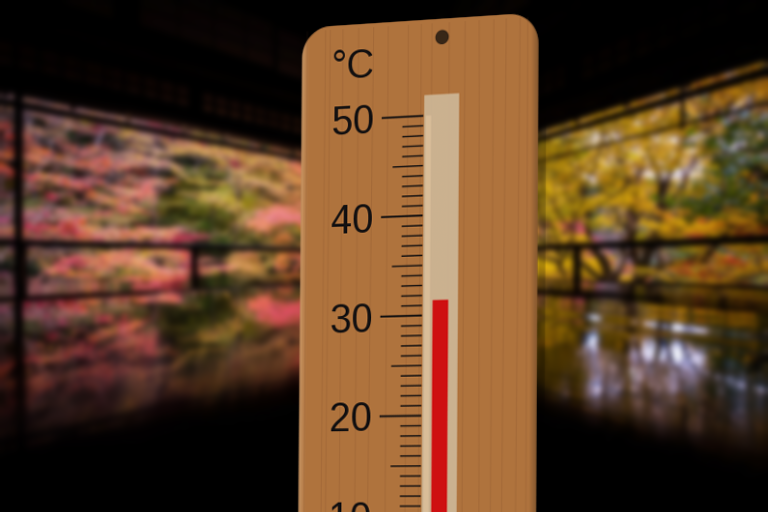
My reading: 31.5
